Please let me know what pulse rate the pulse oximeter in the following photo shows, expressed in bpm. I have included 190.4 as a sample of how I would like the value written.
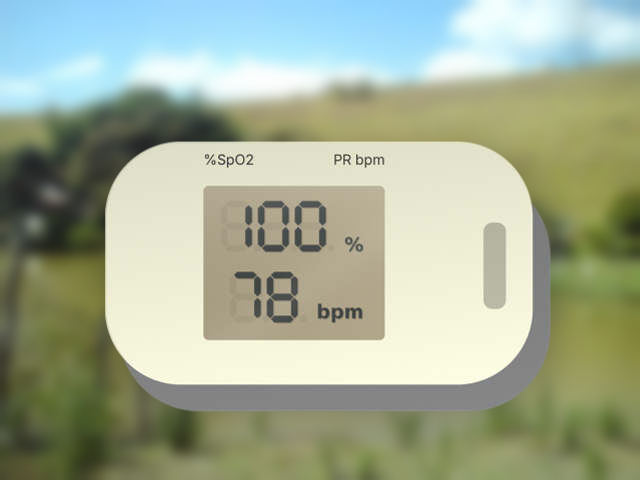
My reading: 78
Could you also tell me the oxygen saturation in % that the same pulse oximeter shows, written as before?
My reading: 100
